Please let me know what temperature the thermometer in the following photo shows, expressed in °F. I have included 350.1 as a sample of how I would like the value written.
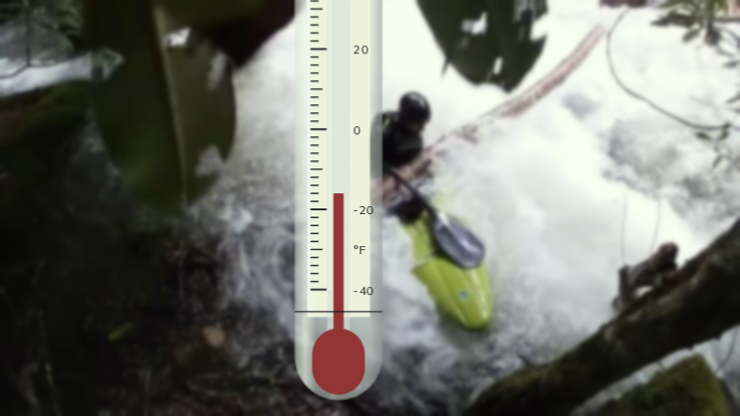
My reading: -16
